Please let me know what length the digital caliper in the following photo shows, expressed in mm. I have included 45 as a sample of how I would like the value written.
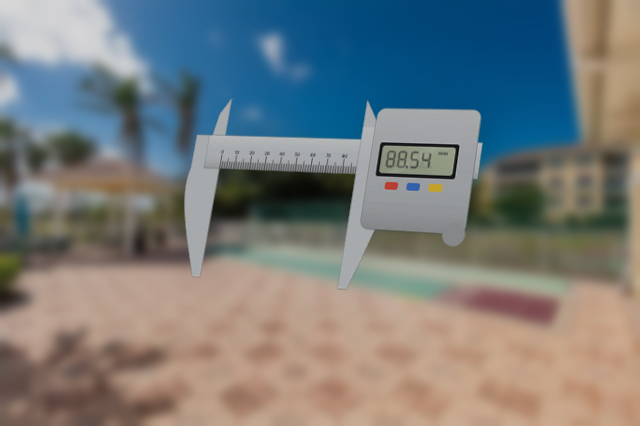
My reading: 88.54
